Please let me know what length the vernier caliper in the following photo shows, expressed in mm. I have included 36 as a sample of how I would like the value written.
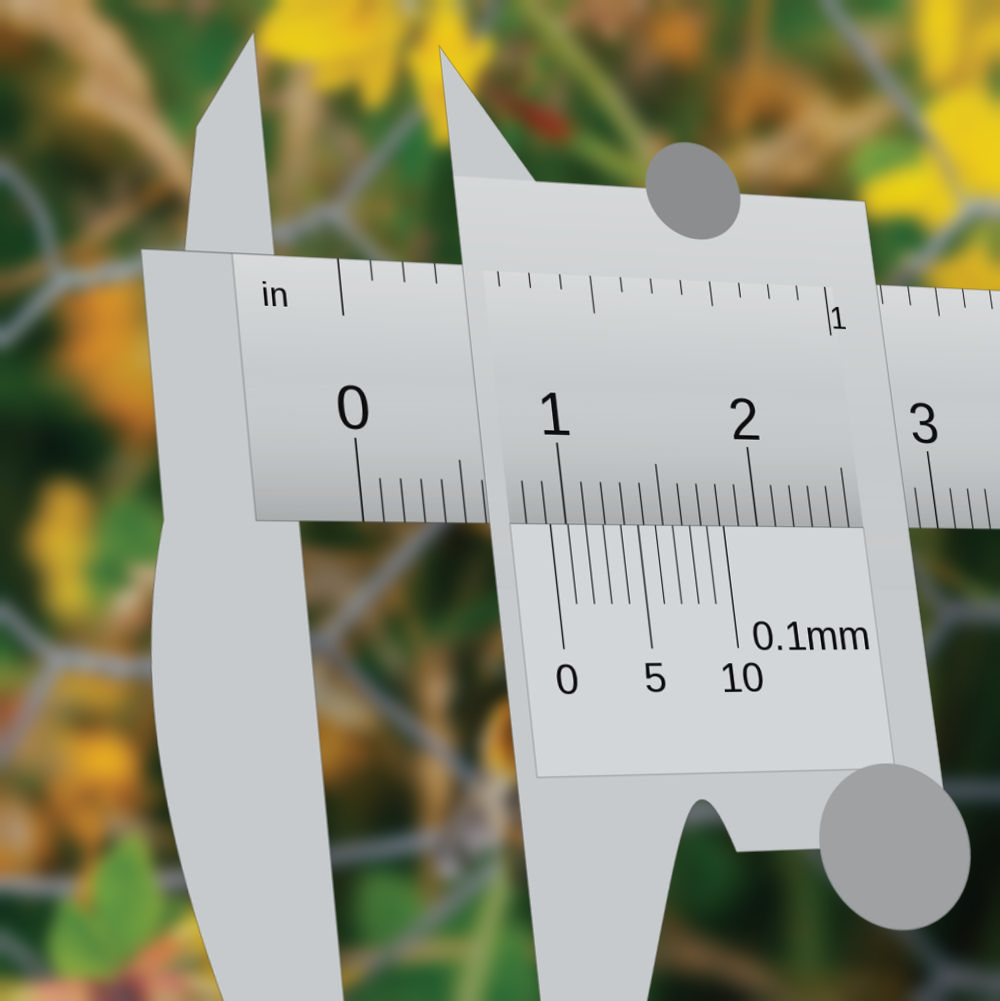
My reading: 9.2
